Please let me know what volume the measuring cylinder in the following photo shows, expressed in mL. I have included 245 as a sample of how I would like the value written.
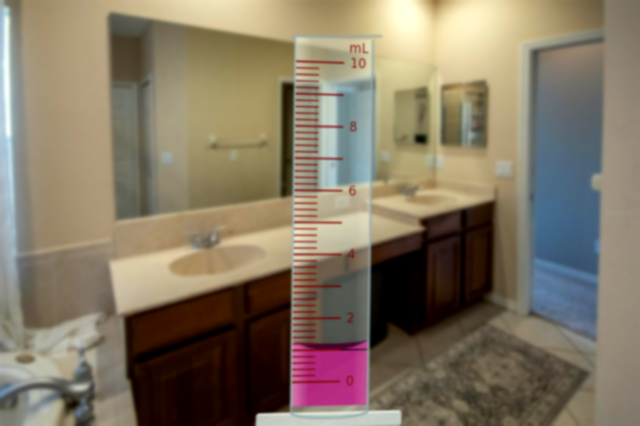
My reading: 1
